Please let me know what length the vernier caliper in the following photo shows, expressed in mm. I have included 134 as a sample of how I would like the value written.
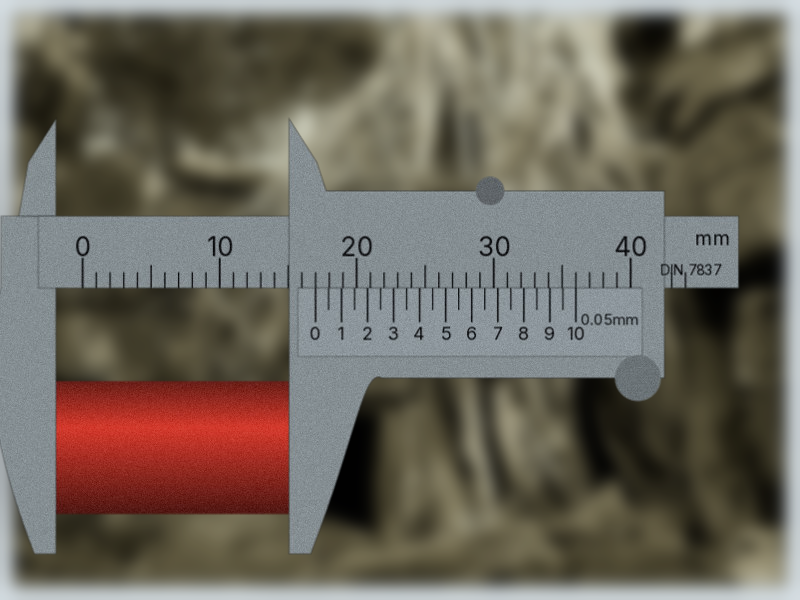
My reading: 17.0
